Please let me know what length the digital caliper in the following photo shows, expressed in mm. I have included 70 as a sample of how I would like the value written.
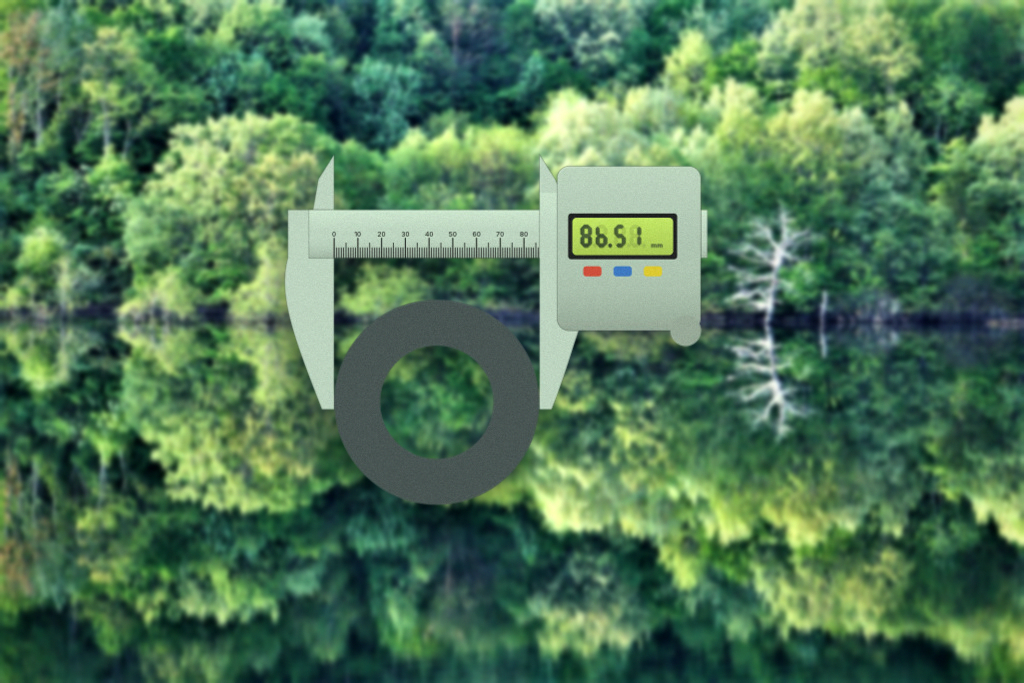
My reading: 86.51
